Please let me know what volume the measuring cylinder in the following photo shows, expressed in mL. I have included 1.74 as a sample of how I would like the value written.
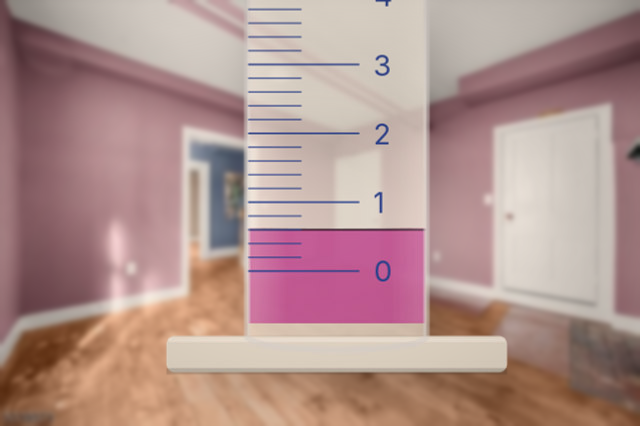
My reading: 0.6
